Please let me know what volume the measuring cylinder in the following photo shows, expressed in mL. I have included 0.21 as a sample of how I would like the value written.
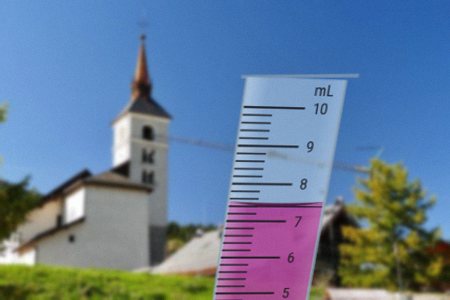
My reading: 7.4
